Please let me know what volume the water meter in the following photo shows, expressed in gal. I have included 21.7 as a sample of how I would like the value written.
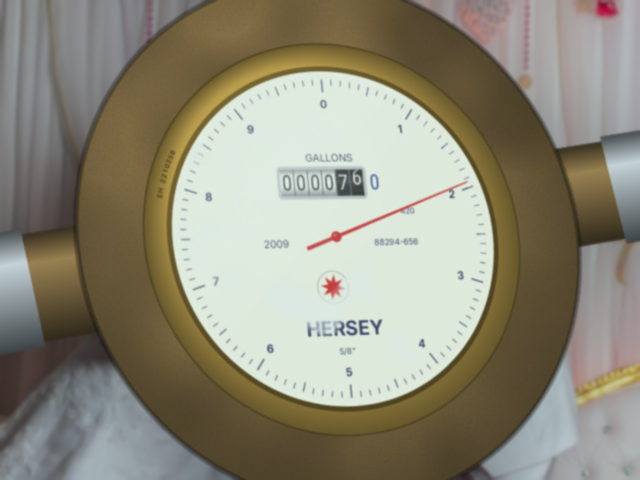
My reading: 761.9
